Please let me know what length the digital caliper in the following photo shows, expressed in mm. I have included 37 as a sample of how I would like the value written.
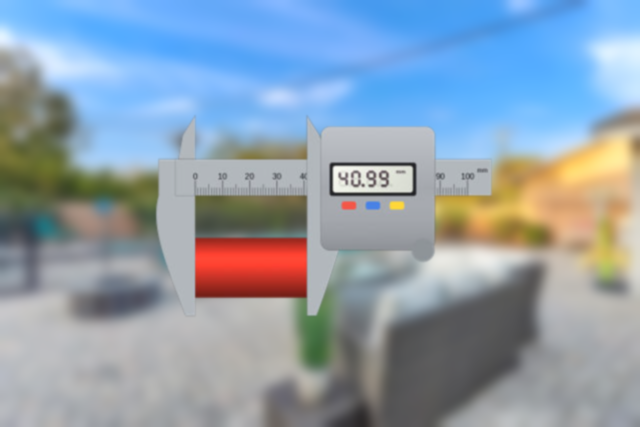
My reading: 40.99
